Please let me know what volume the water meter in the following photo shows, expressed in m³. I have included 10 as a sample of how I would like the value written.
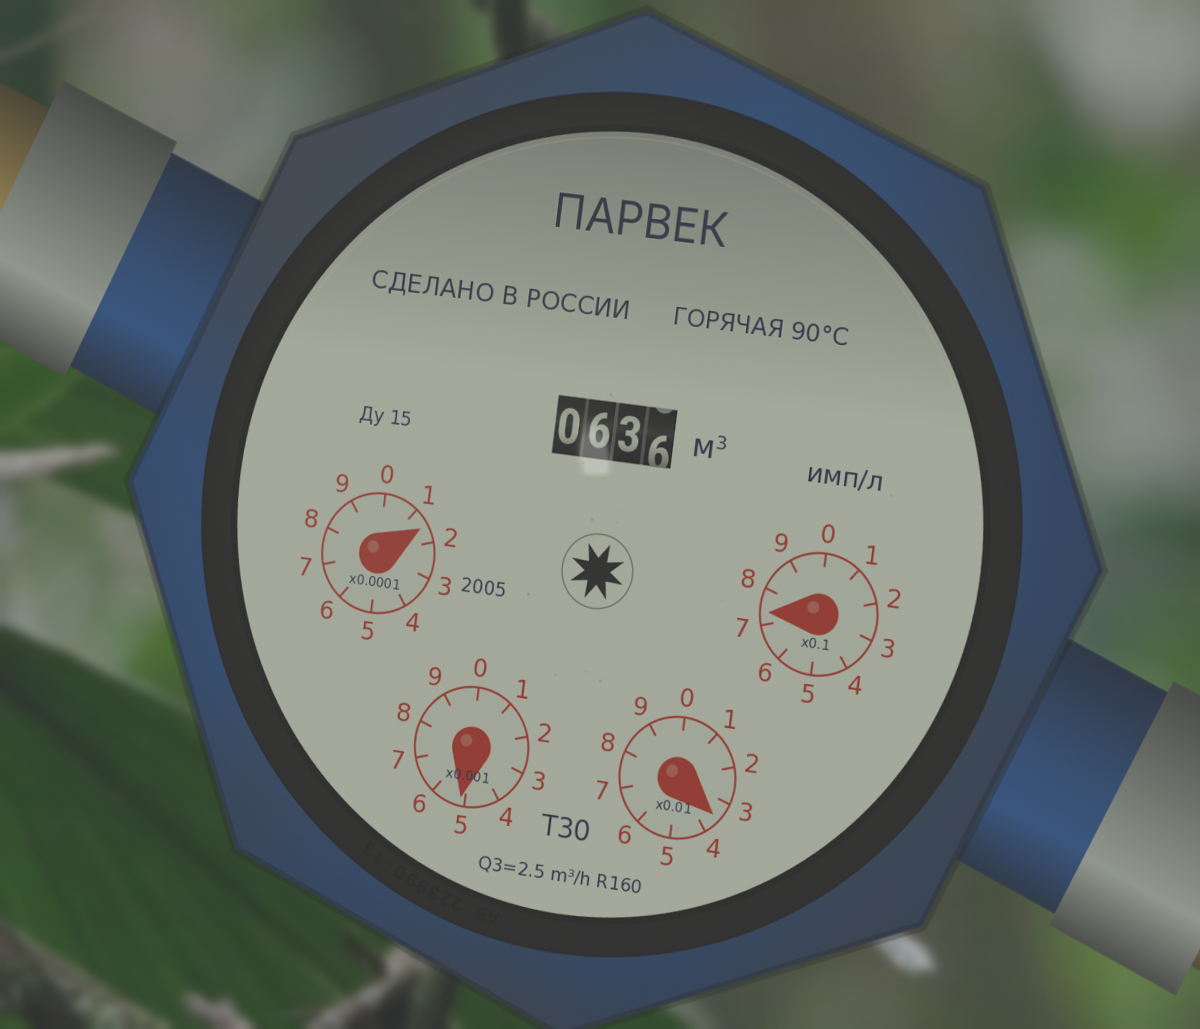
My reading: 635.7351
